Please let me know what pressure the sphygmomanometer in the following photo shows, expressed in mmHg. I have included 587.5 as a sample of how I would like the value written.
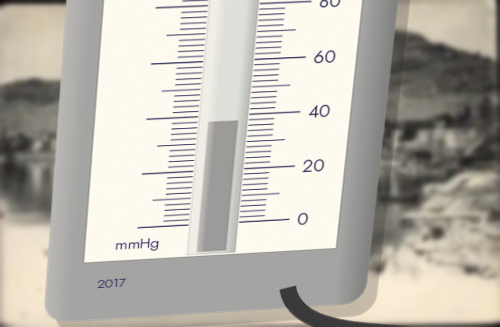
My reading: 38
